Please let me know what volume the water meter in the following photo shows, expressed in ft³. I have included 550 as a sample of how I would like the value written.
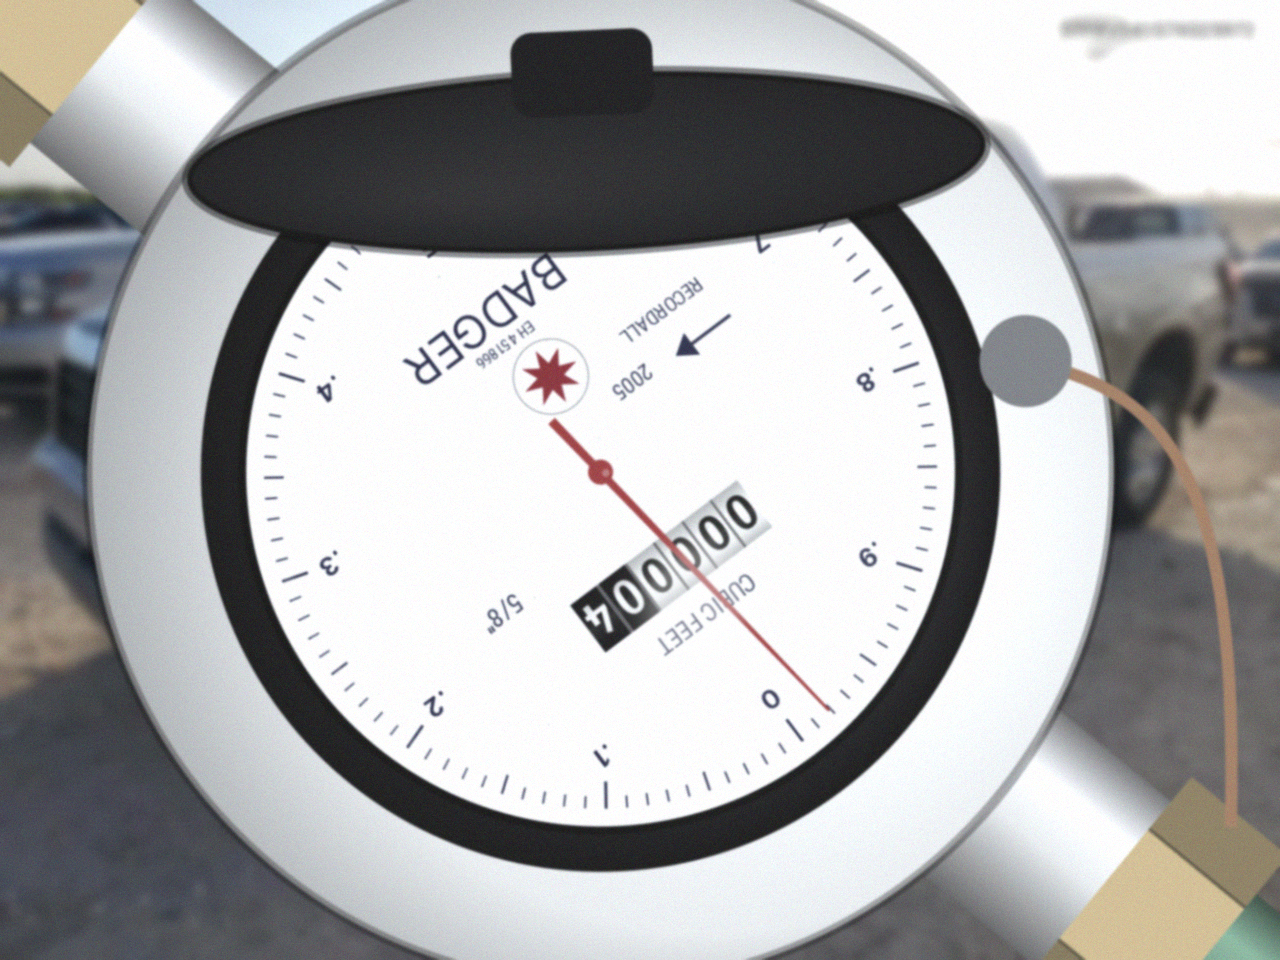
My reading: 3.98
